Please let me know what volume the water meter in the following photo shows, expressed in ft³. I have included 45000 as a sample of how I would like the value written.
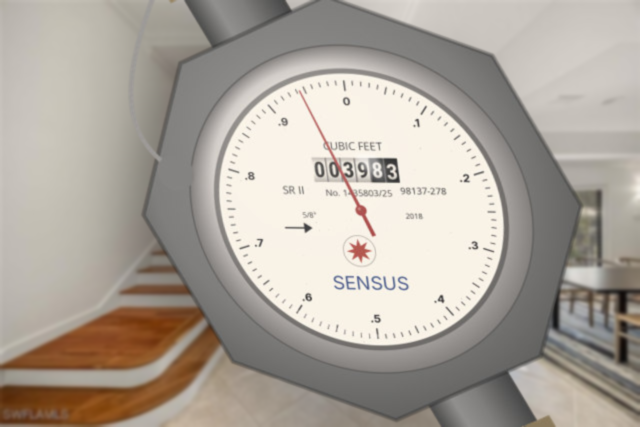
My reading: 3982.94
